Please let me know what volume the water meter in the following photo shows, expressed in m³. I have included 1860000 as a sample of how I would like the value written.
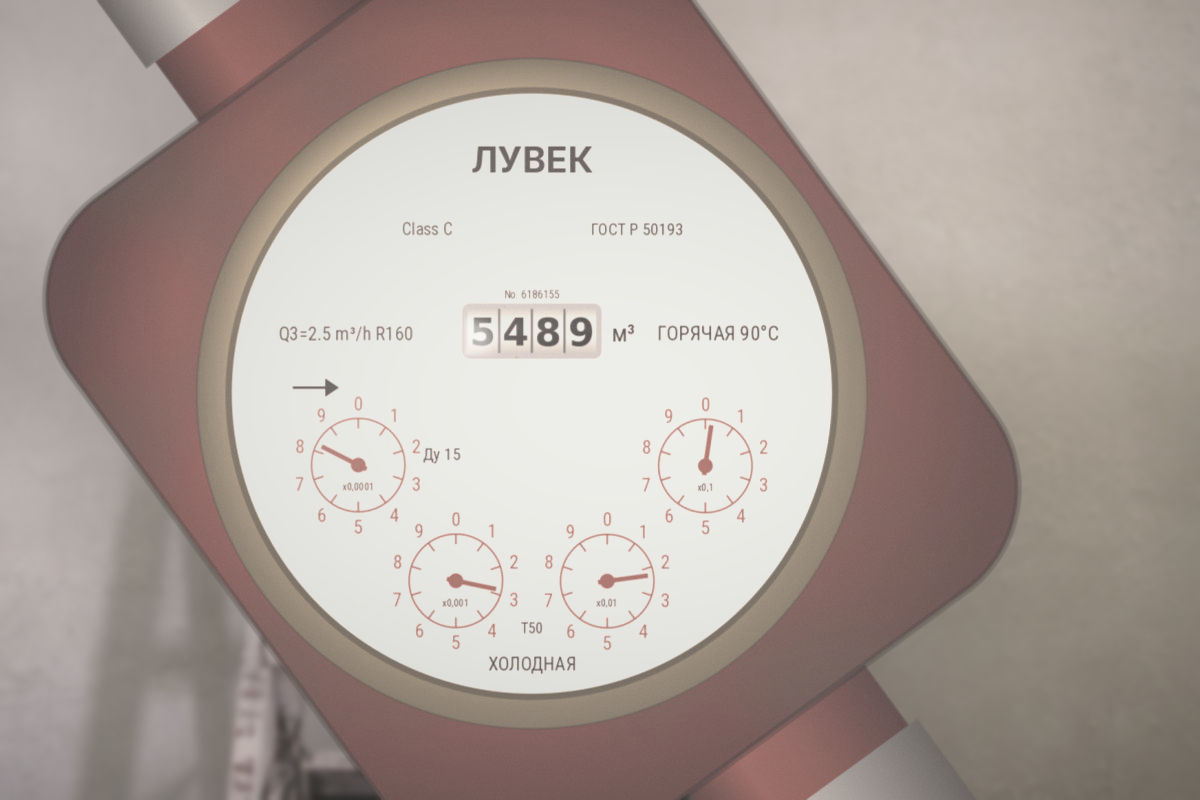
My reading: 5489.0228
